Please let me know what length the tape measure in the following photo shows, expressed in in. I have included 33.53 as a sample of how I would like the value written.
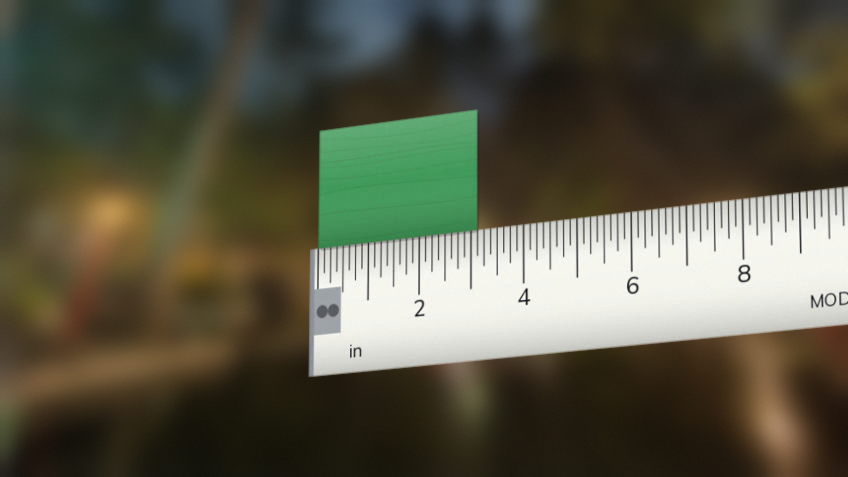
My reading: 3.125
